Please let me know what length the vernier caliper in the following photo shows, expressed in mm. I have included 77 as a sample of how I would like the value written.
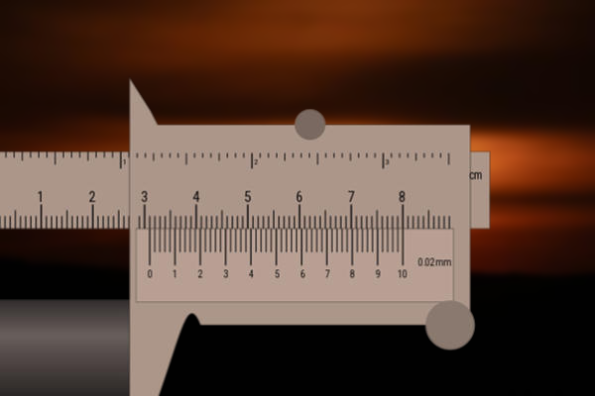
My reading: 31.0
